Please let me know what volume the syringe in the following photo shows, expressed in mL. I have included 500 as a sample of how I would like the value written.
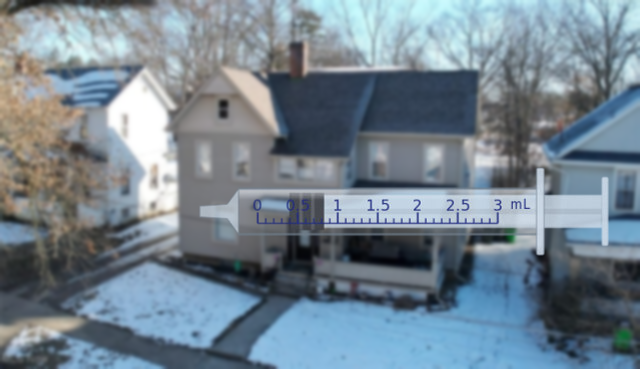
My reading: 0.4
